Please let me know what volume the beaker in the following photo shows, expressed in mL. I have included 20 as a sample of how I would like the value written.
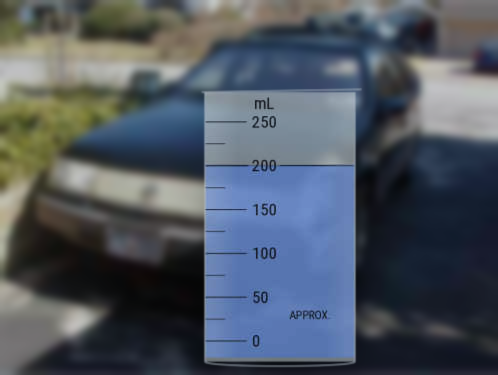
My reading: 200
